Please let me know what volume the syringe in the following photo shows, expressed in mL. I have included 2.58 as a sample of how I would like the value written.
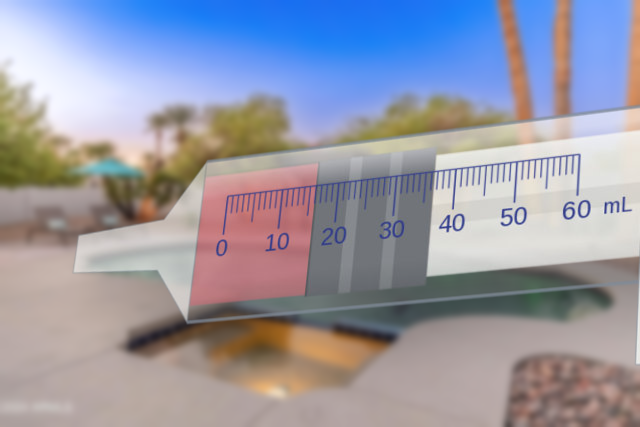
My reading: 16
